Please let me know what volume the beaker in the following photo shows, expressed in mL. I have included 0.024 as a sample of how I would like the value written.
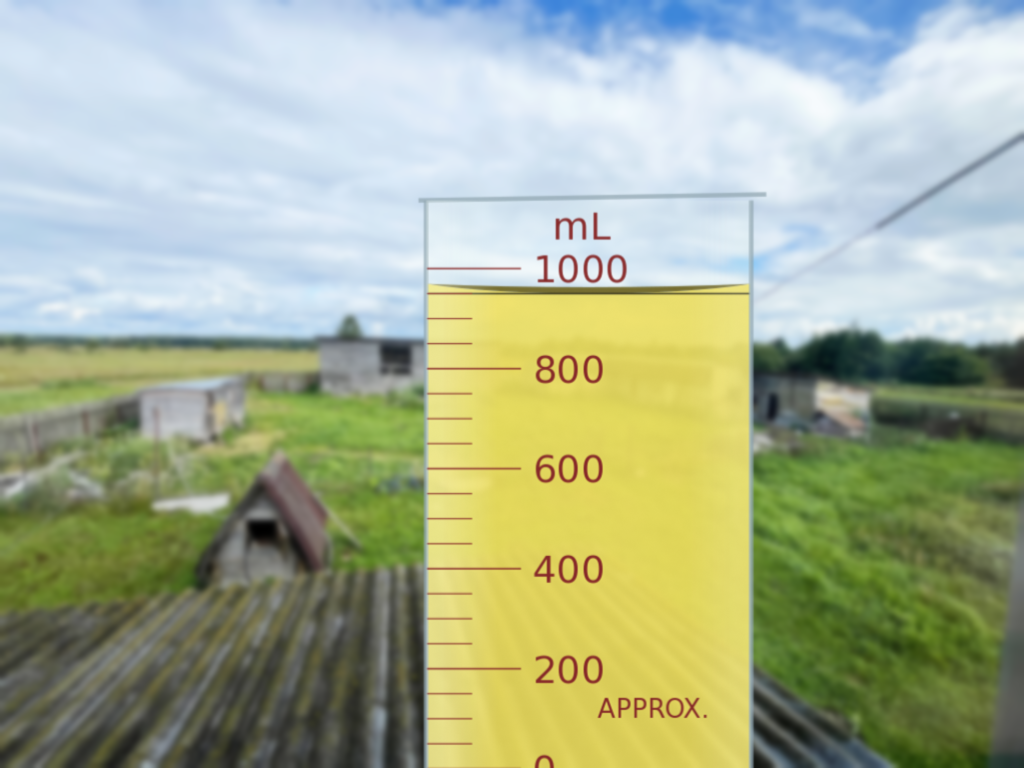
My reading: 950
